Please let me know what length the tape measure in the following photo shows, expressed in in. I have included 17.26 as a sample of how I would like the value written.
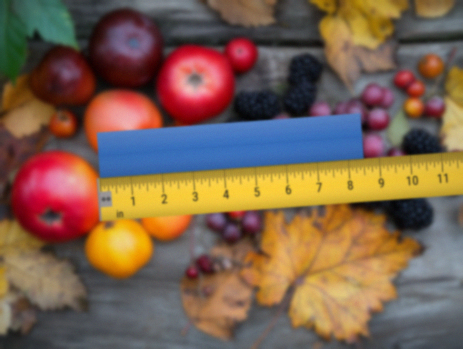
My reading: 8.5
